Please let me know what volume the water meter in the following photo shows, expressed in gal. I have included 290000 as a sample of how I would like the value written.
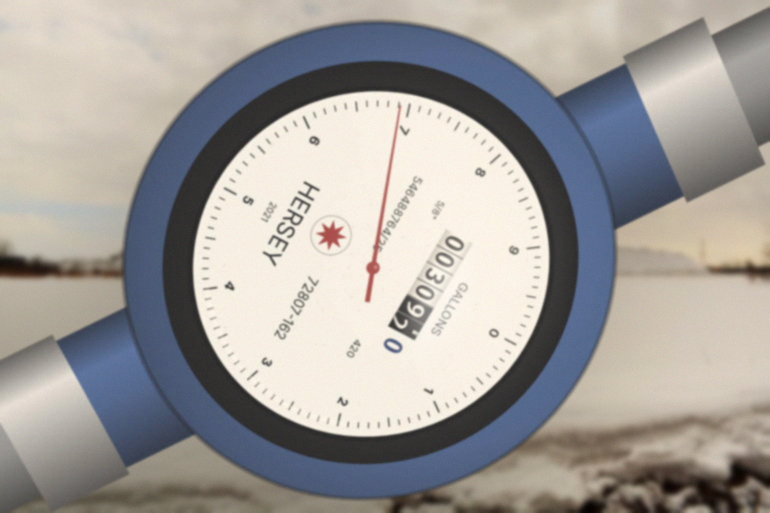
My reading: 30916.9
